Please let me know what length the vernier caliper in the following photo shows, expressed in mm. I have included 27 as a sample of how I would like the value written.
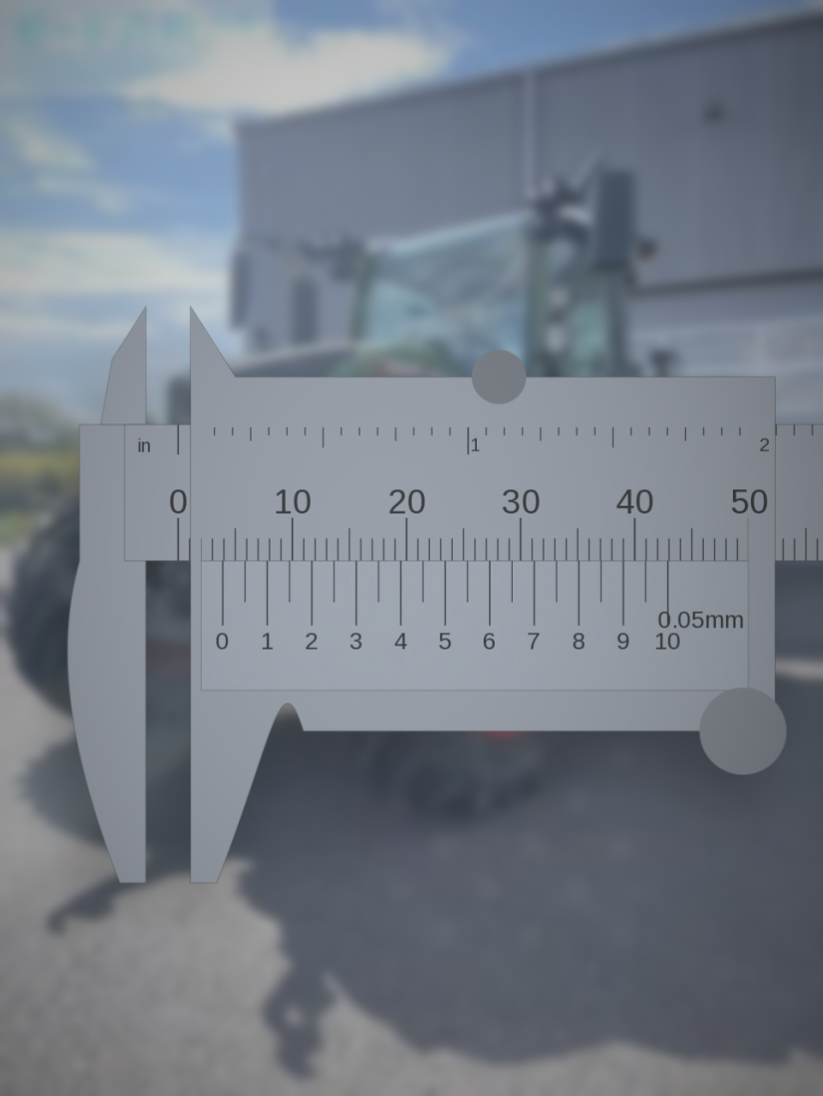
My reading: 3.9
